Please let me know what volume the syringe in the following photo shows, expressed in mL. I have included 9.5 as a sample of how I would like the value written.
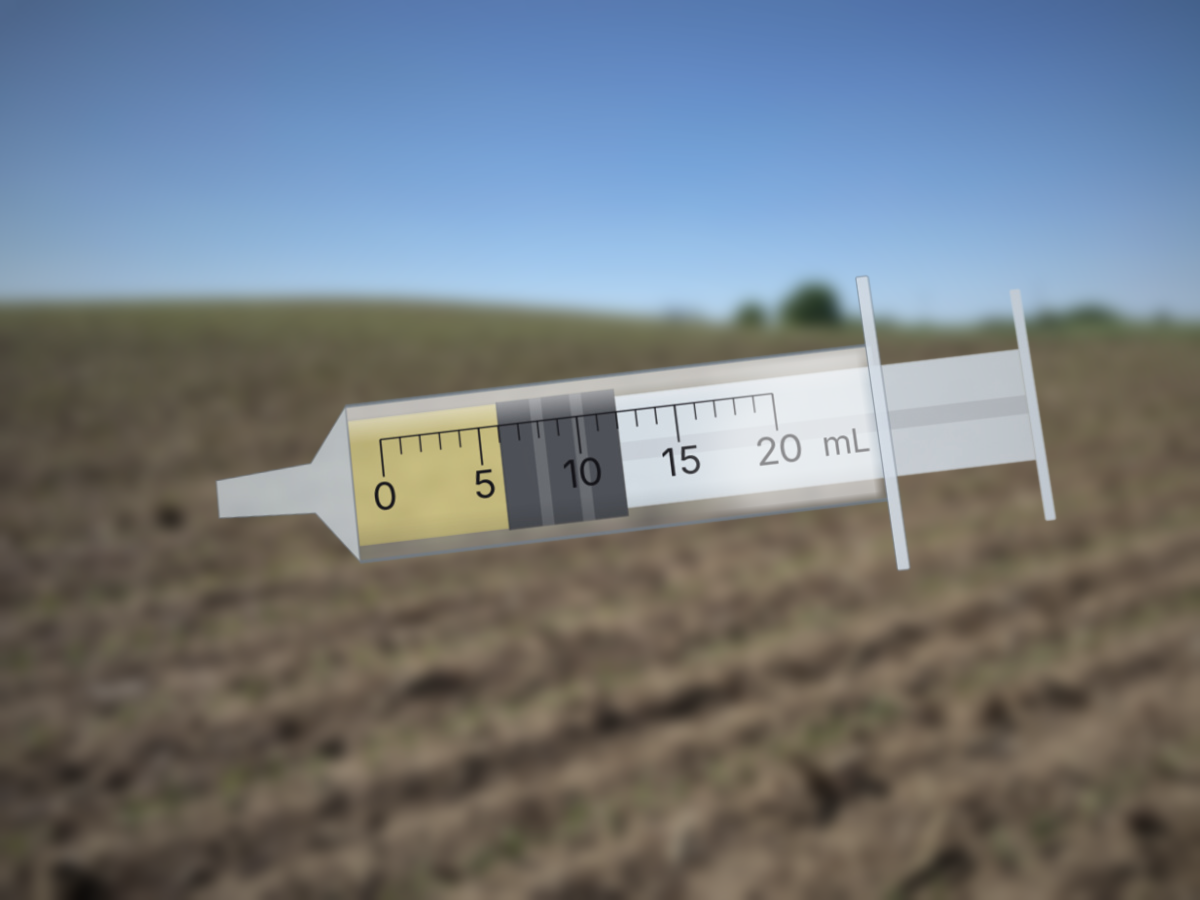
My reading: 6
